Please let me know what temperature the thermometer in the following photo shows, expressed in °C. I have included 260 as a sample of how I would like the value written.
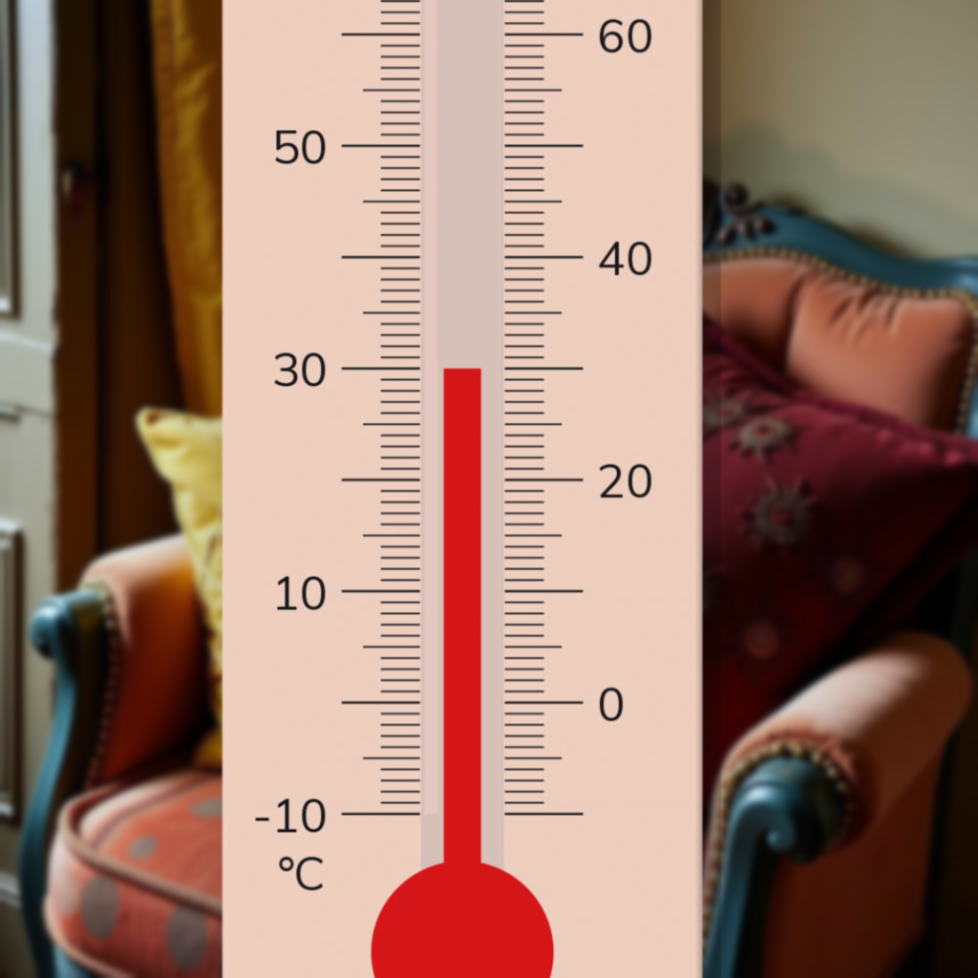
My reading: 30
